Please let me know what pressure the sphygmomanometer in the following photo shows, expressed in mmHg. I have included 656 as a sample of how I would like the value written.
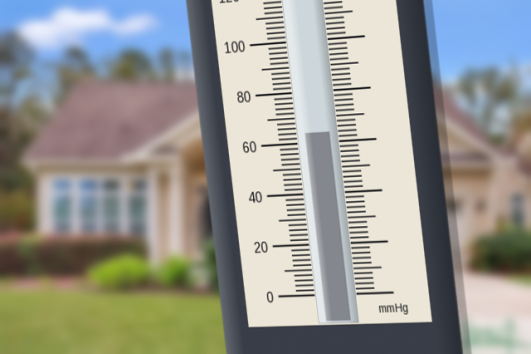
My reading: 64
